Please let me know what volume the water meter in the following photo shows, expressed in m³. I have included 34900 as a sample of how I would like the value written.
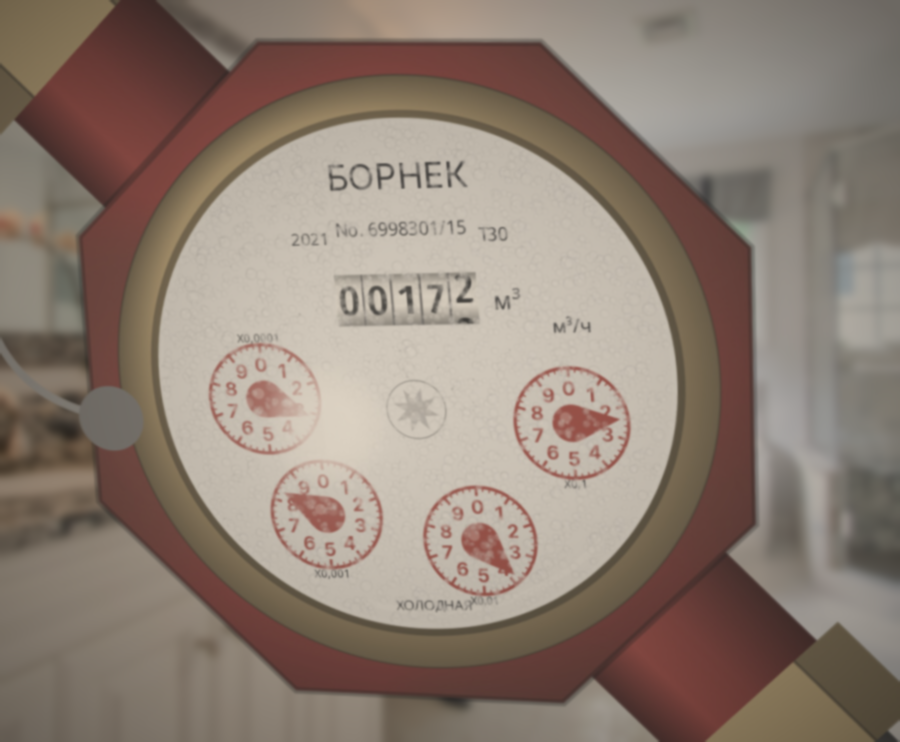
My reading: 172.2383
